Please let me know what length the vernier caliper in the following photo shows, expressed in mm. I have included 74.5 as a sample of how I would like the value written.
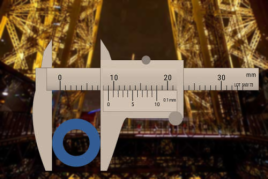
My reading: 9.0
